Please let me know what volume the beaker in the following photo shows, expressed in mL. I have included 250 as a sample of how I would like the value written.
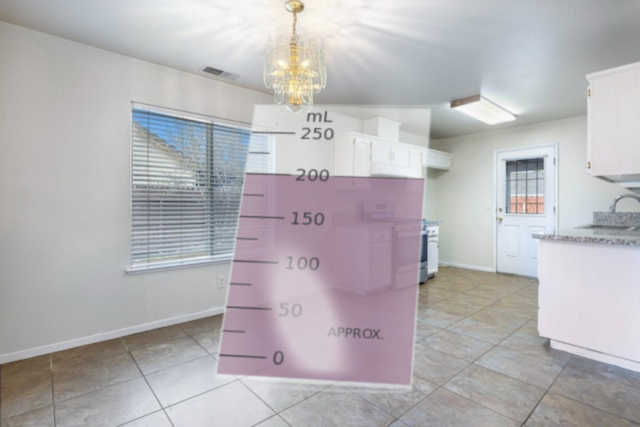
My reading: 200
